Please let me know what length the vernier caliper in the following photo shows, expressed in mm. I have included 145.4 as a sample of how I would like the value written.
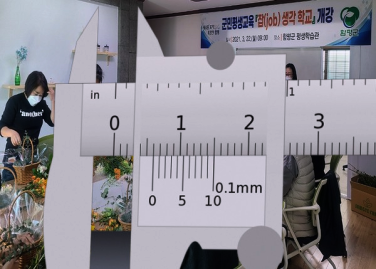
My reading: 6.0
